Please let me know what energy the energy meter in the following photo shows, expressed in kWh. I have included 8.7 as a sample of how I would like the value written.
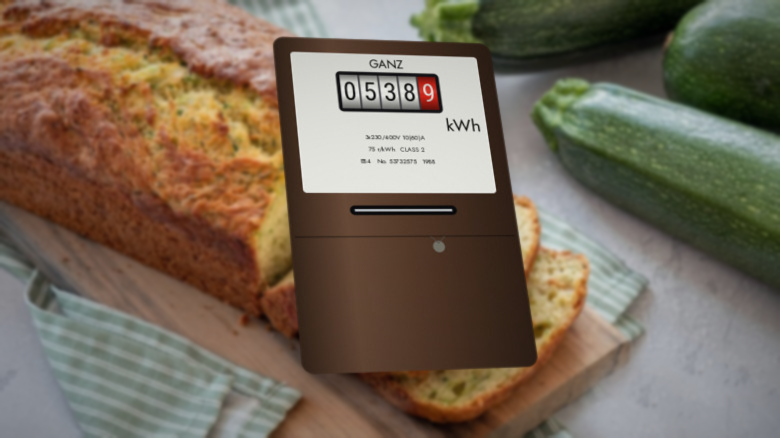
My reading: 538.9
